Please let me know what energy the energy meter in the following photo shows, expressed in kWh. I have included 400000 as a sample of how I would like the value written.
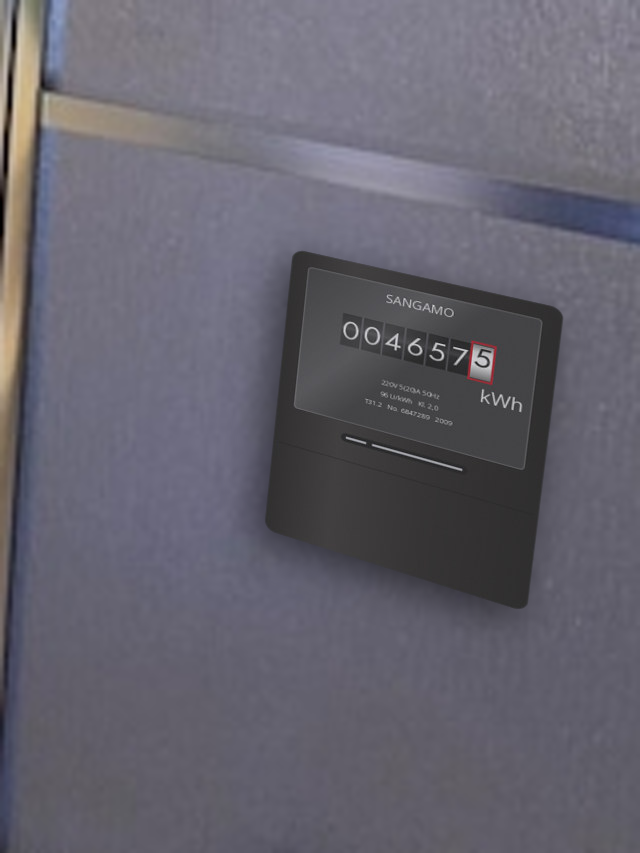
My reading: 4657.5
